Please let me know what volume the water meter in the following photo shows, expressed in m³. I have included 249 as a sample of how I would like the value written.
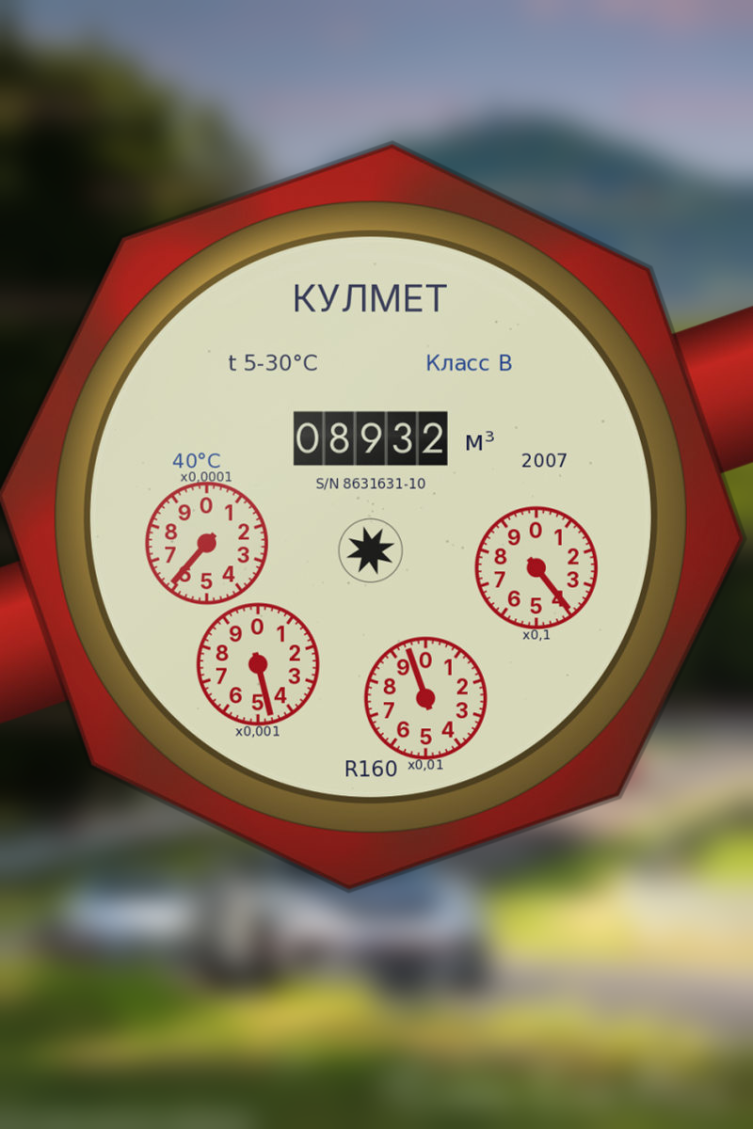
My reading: 8932.3946
